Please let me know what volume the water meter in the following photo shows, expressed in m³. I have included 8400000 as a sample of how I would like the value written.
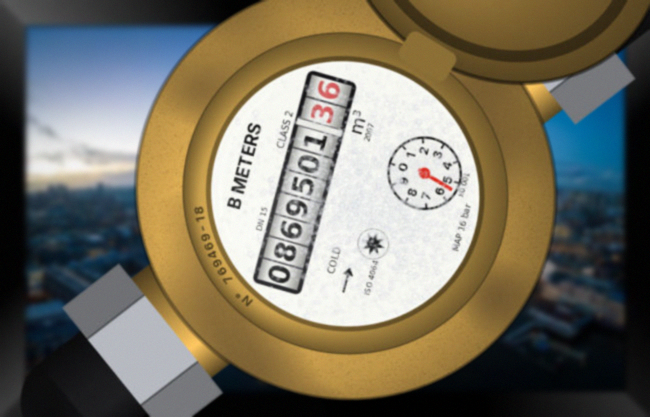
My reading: 869501.365
